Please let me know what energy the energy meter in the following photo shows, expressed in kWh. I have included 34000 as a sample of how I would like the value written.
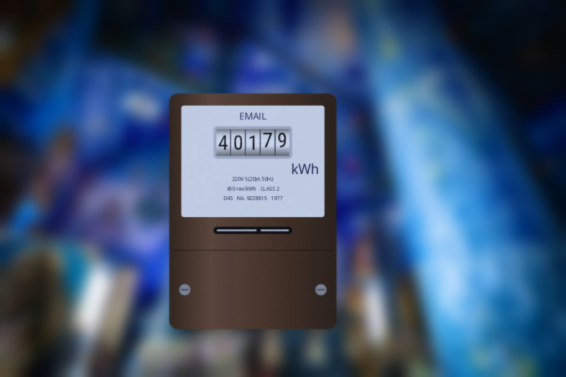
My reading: 40179
